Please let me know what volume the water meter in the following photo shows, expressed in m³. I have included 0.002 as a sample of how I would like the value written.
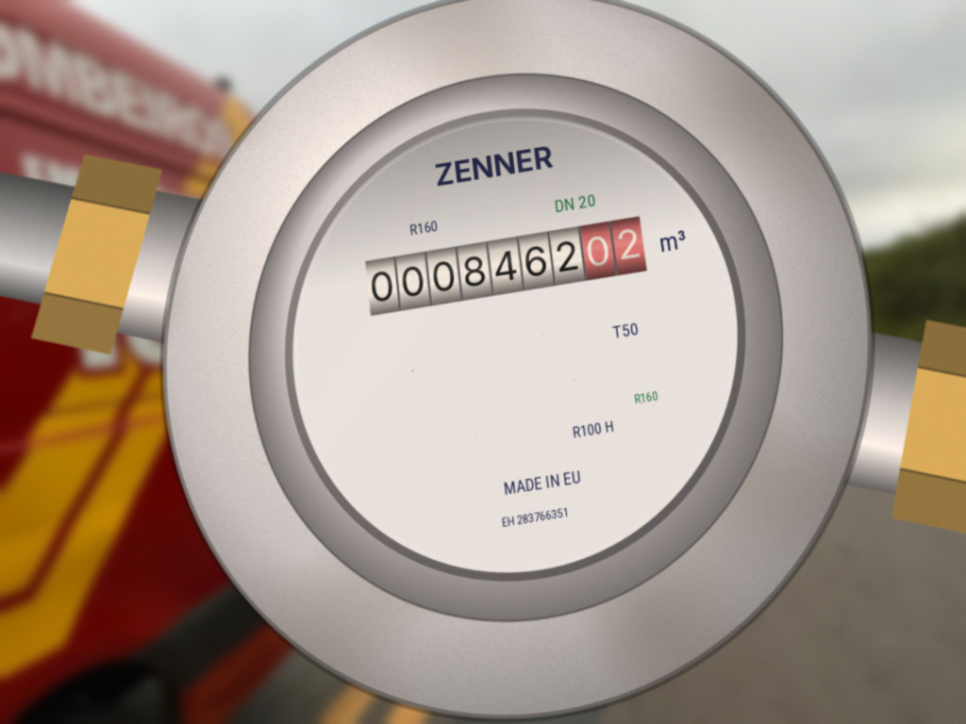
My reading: 8462.02
